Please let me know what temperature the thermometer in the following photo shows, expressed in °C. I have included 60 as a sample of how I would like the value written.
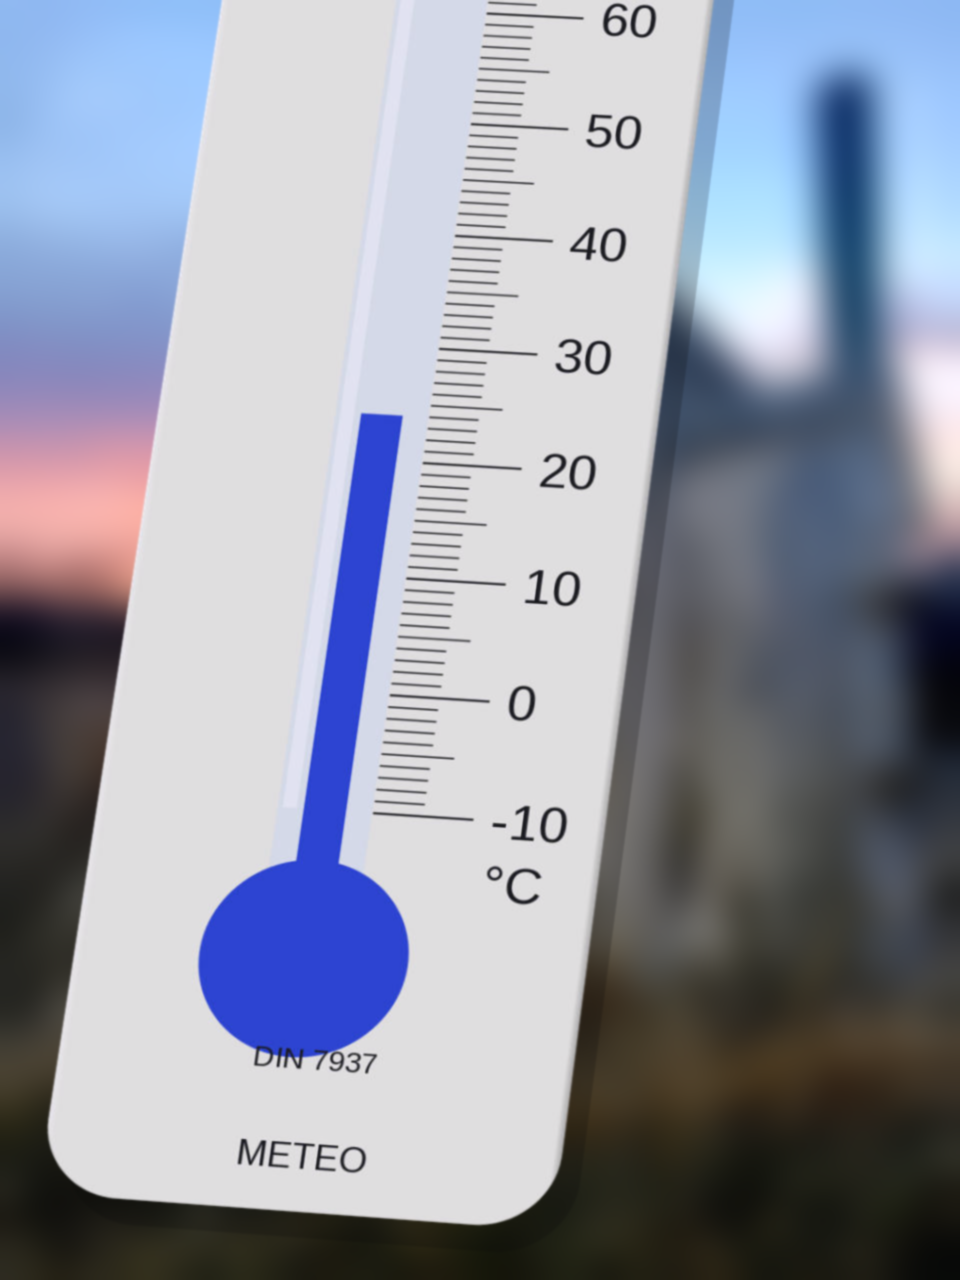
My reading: 24
